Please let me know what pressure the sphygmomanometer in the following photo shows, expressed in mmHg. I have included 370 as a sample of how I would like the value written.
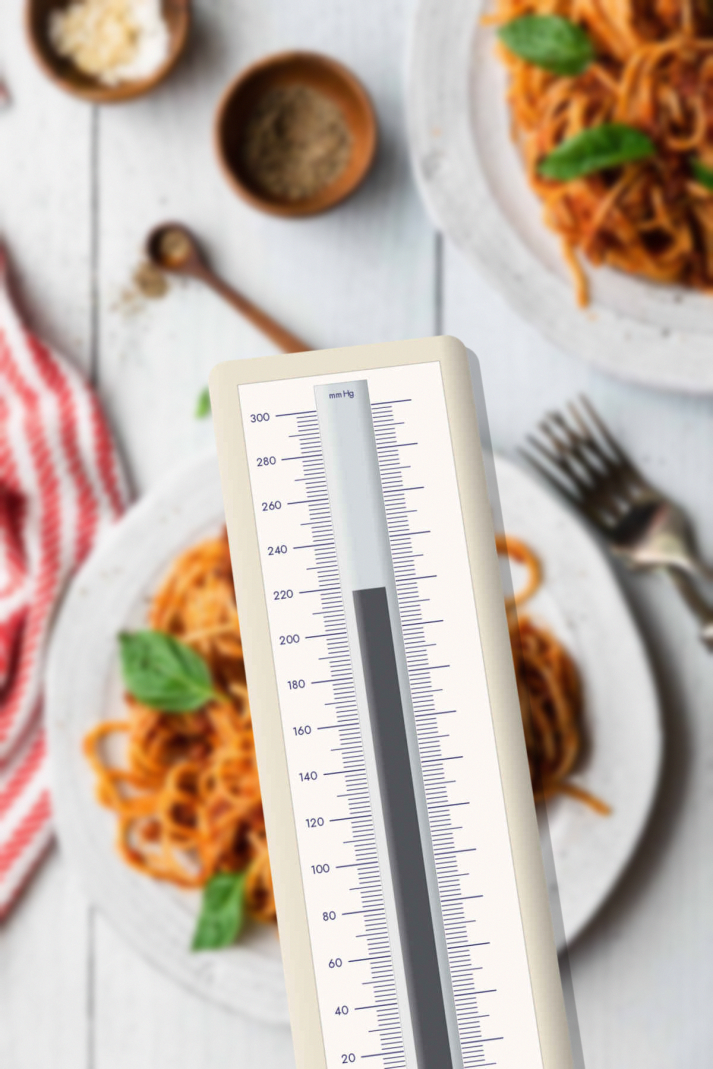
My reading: 218
